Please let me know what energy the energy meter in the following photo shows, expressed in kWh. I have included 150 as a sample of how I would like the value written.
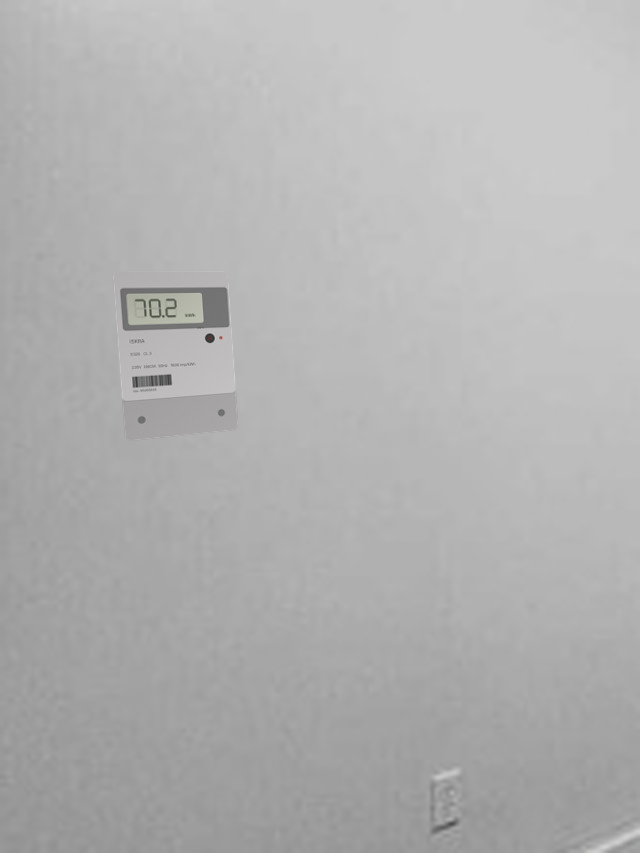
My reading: 70.2
